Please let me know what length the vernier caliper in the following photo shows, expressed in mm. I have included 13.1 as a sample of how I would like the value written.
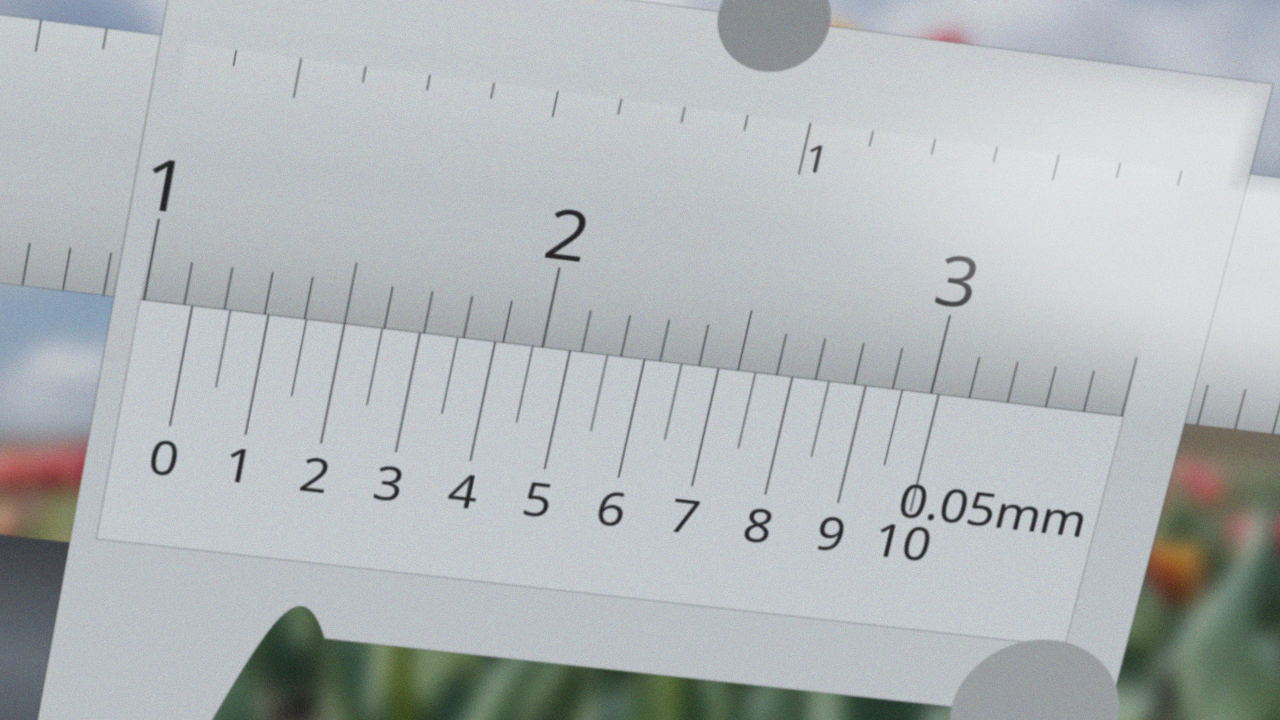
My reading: 11.20
